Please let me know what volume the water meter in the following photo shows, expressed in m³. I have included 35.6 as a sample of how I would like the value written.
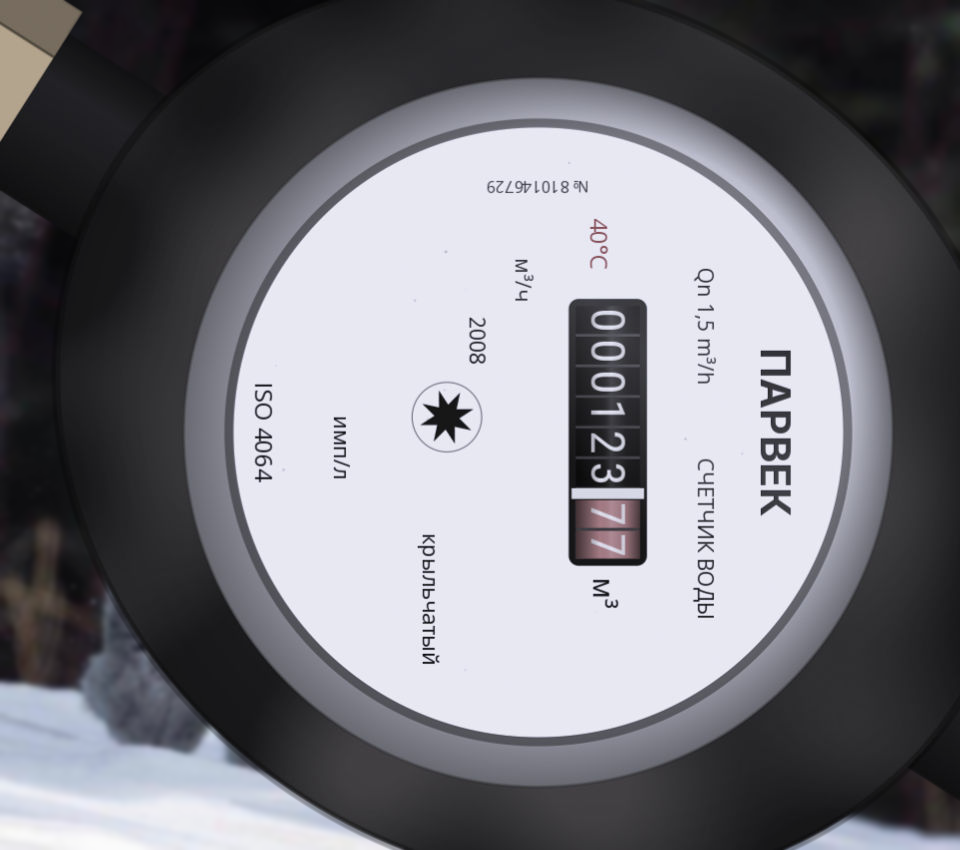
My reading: 123.77
